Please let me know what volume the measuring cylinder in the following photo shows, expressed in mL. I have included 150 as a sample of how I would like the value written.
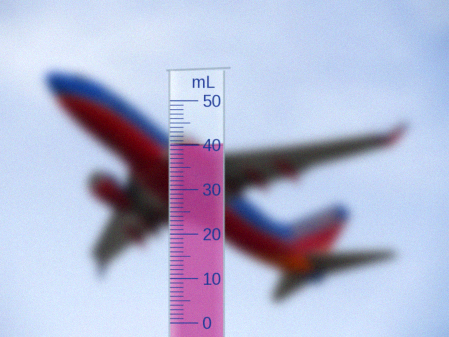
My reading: 40
